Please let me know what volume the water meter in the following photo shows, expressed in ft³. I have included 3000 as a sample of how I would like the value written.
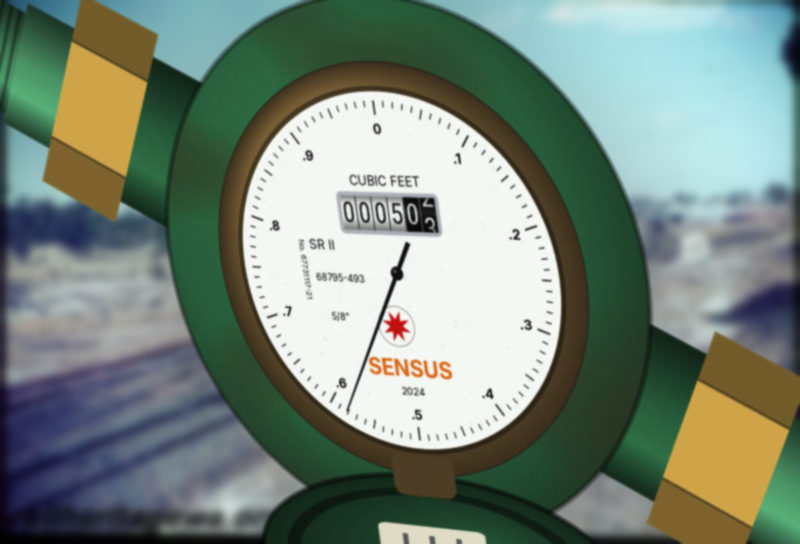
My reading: 502.58
